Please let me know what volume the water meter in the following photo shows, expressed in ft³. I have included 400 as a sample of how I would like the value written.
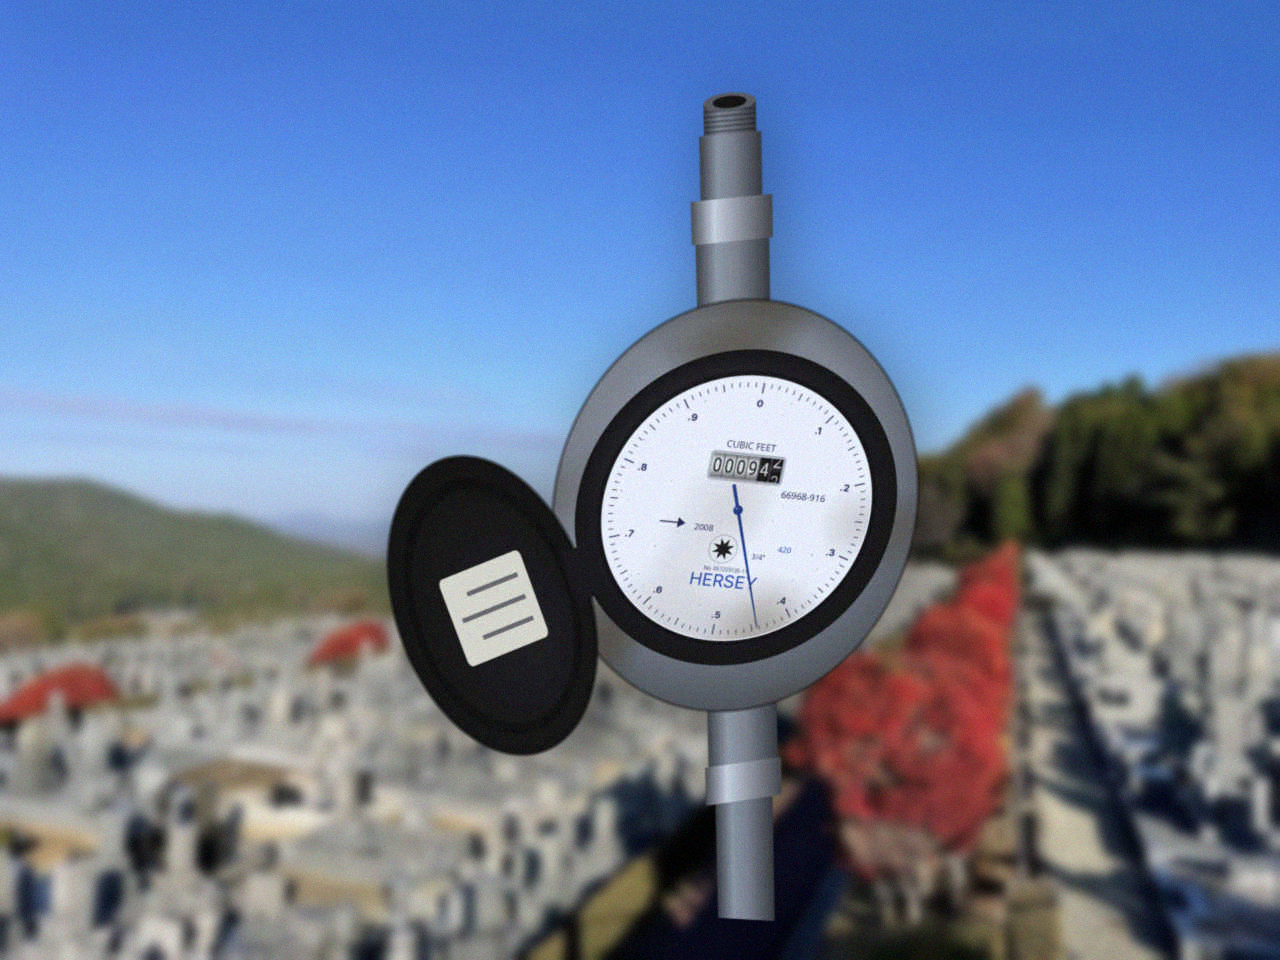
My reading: 942.44
